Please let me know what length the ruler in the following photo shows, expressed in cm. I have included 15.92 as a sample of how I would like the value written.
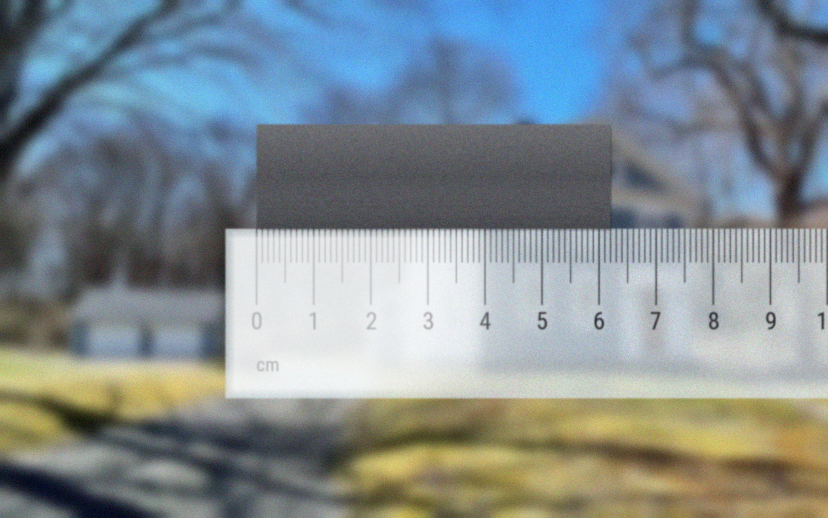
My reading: 6.2
